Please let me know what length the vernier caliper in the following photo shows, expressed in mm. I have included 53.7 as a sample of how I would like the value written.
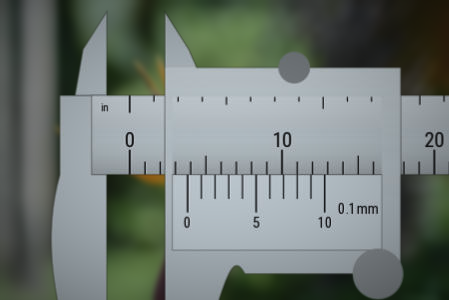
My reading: 3.8
